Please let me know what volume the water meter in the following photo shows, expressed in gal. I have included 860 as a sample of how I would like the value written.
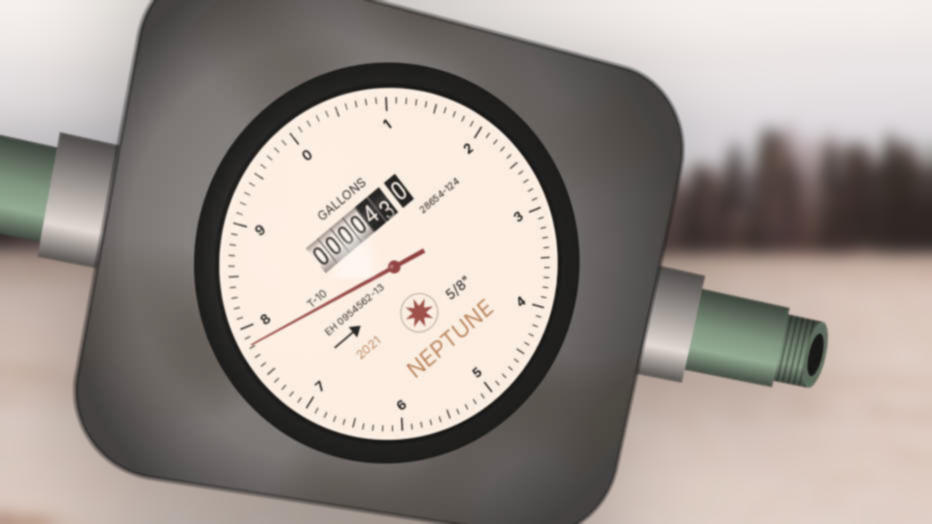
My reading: 427.8
